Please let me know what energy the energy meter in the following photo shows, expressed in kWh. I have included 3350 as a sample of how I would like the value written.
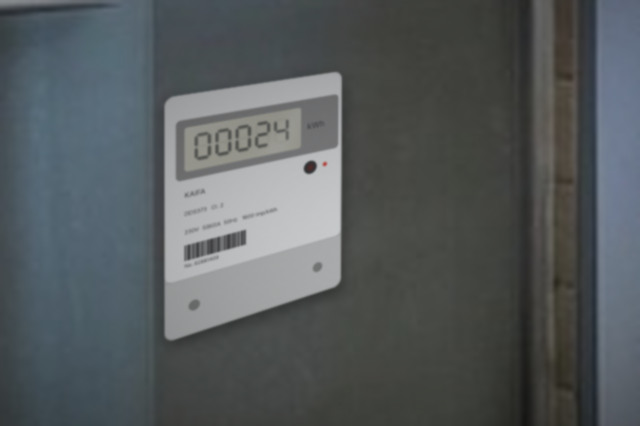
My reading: 24
